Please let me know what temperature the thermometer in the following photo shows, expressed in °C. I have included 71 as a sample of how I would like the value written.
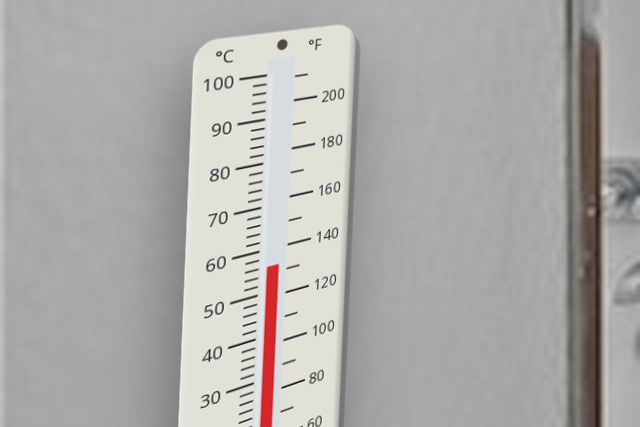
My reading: 56
